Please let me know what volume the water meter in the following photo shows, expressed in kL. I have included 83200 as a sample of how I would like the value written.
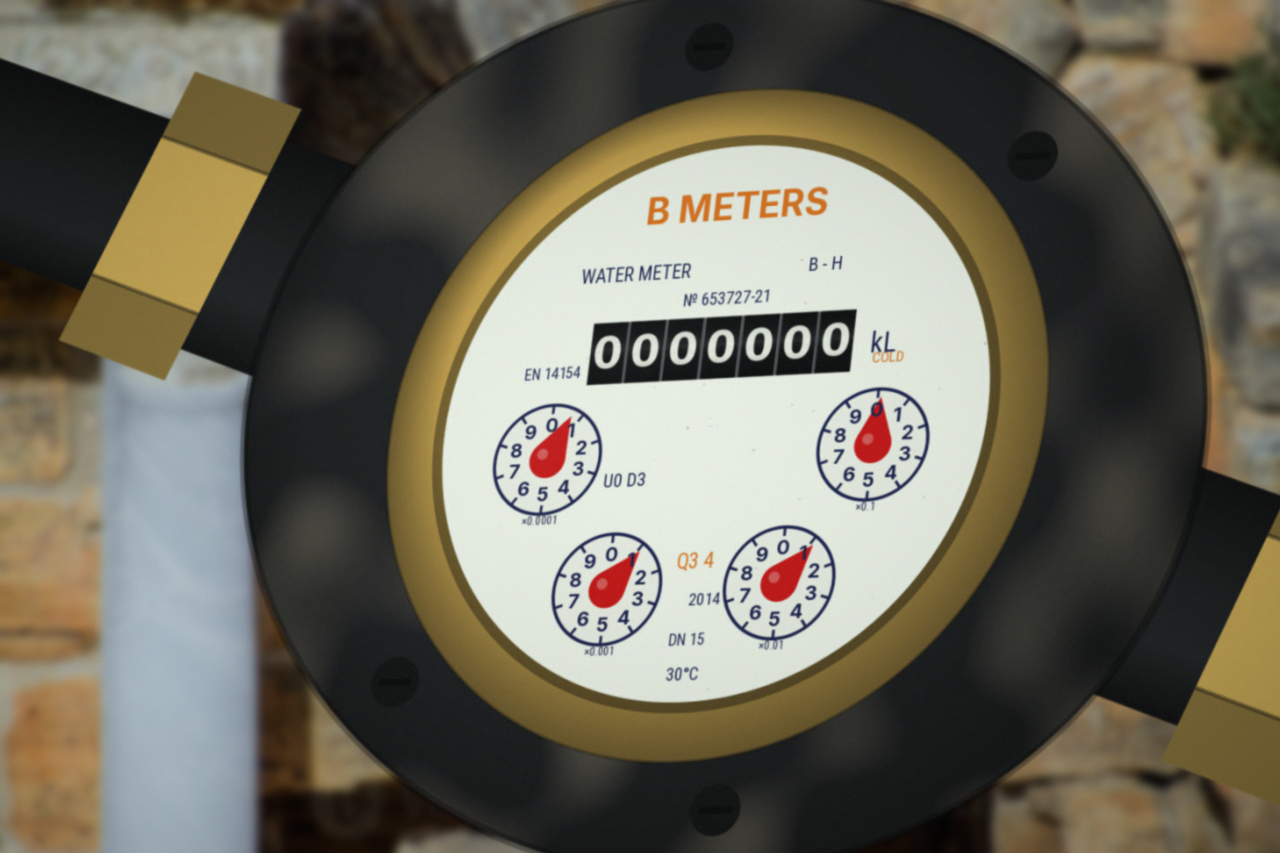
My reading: 0.0110
